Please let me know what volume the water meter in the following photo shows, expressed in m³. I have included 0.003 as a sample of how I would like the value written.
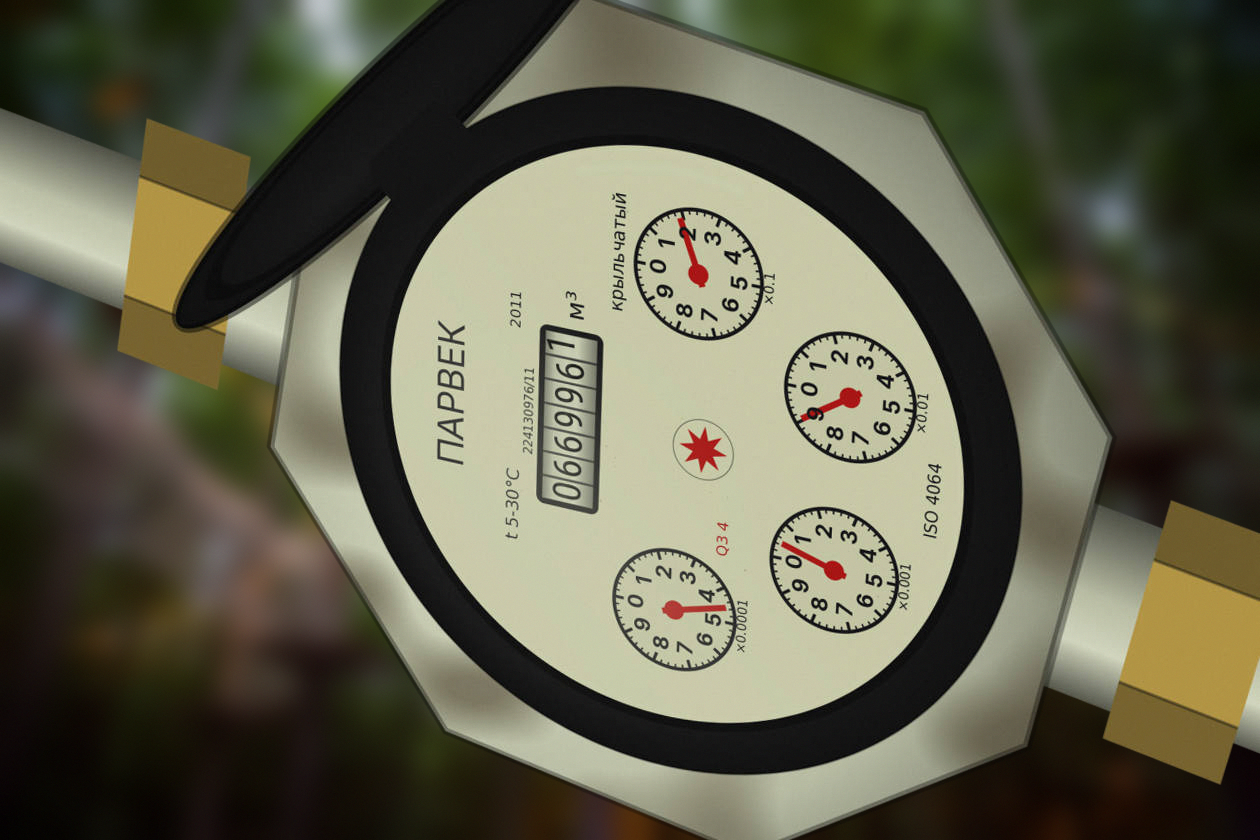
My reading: 669961.1904
